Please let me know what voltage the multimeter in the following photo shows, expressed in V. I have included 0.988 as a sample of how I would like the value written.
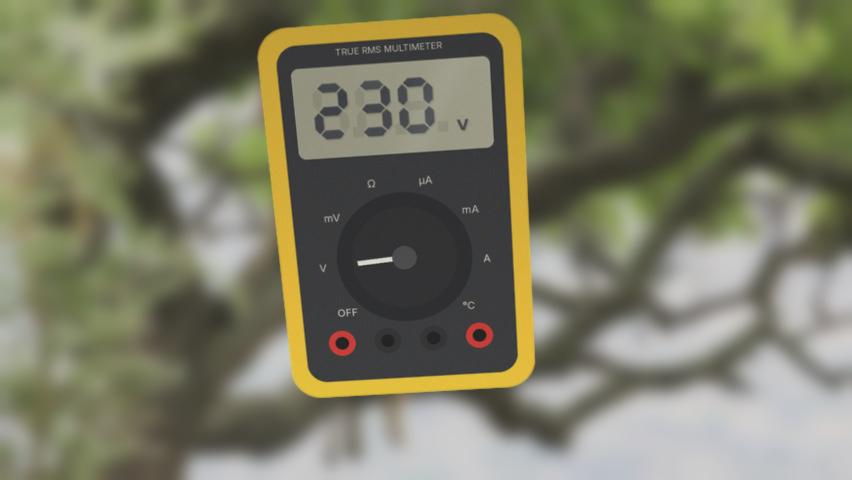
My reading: 230
